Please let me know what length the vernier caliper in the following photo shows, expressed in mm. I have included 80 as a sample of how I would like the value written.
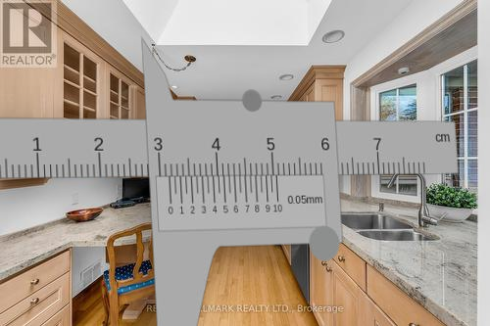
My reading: 31.6
